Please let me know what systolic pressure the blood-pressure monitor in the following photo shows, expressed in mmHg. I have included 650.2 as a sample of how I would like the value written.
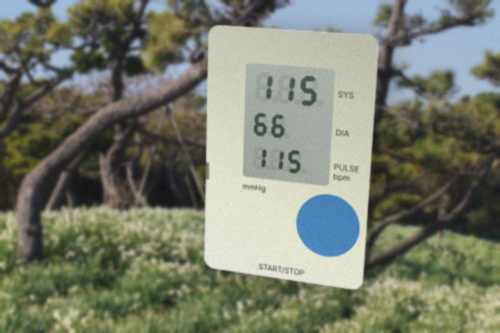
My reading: 115
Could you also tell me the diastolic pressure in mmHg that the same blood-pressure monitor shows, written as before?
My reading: 66
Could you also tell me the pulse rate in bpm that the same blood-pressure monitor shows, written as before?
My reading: 115
